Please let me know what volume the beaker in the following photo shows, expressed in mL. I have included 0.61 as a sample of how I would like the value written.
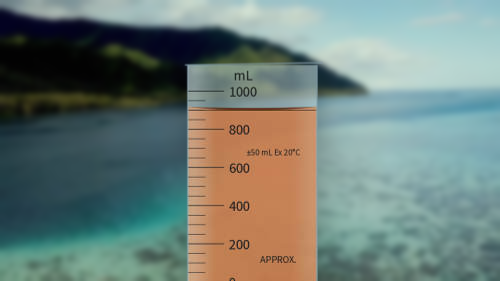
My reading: 900
